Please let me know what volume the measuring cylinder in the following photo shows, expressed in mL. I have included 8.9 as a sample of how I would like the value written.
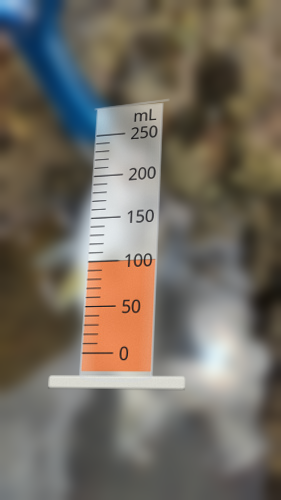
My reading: 100
